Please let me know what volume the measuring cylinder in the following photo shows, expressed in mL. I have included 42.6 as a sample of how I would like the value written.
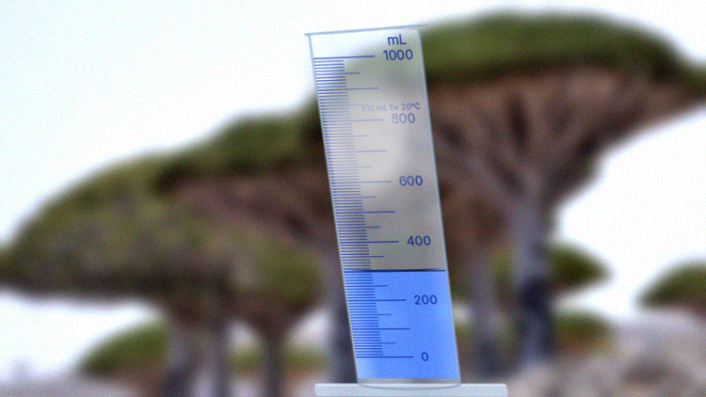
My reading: 300
